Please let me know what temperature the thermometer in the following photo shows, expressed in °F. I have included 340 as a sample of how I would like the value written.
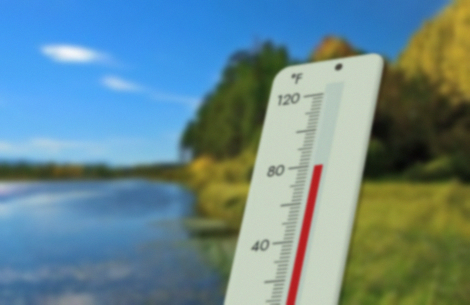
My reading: 80
